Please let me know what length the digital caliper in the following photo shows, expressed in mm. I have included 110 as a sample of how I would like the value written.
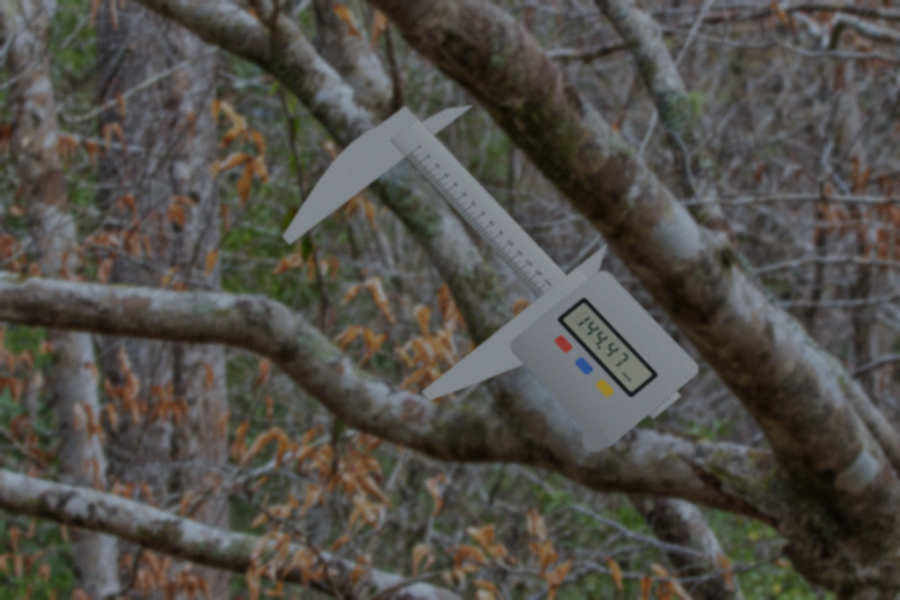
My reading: 144.47
